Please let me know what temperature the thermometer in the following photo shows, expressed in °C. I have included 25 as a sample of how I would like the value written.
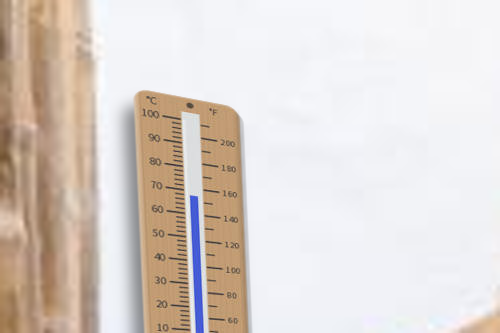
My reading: 68
